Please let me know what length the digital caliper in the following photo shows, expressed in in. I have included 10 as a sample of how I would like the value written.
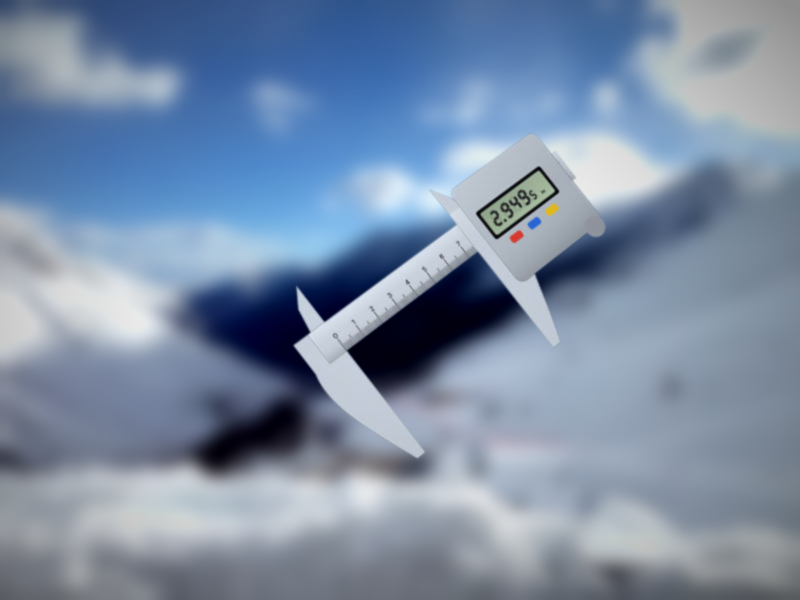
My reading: 2.9495
